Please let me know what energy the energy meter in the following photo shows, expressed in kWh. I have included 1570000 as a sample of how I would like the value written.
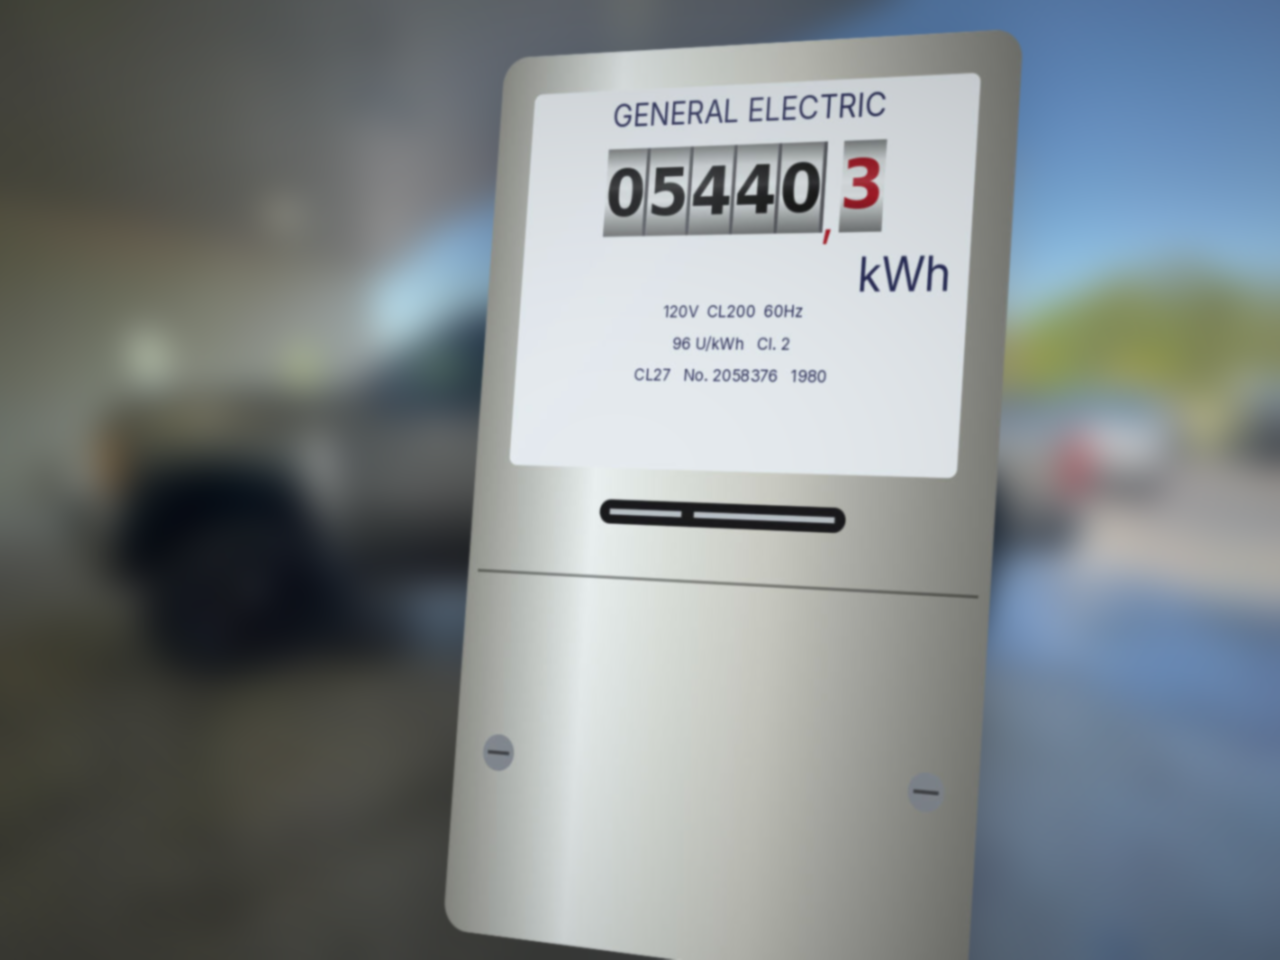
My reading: 5440.3
